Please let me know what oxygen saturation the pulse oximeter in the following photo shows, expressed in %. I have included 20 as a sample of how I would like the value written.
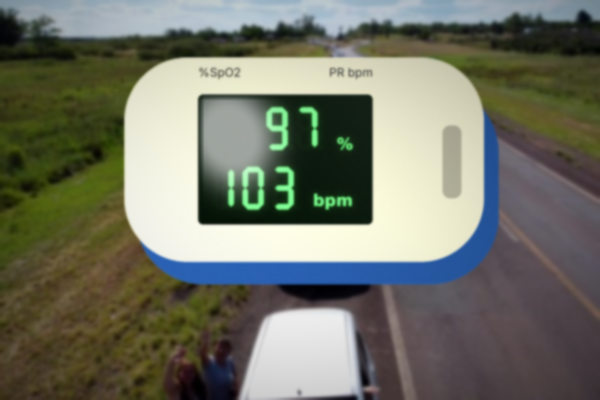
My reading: 97
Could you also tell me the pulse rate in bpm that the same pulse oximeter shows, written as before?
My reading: 103
